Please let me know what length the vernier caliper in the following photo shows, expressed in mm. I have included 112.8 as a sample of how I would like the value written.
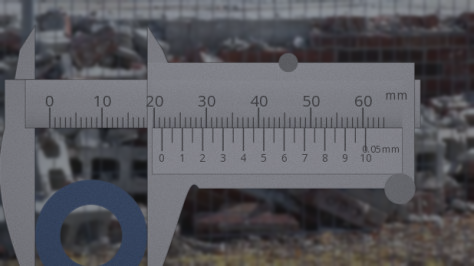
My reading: 21.5
